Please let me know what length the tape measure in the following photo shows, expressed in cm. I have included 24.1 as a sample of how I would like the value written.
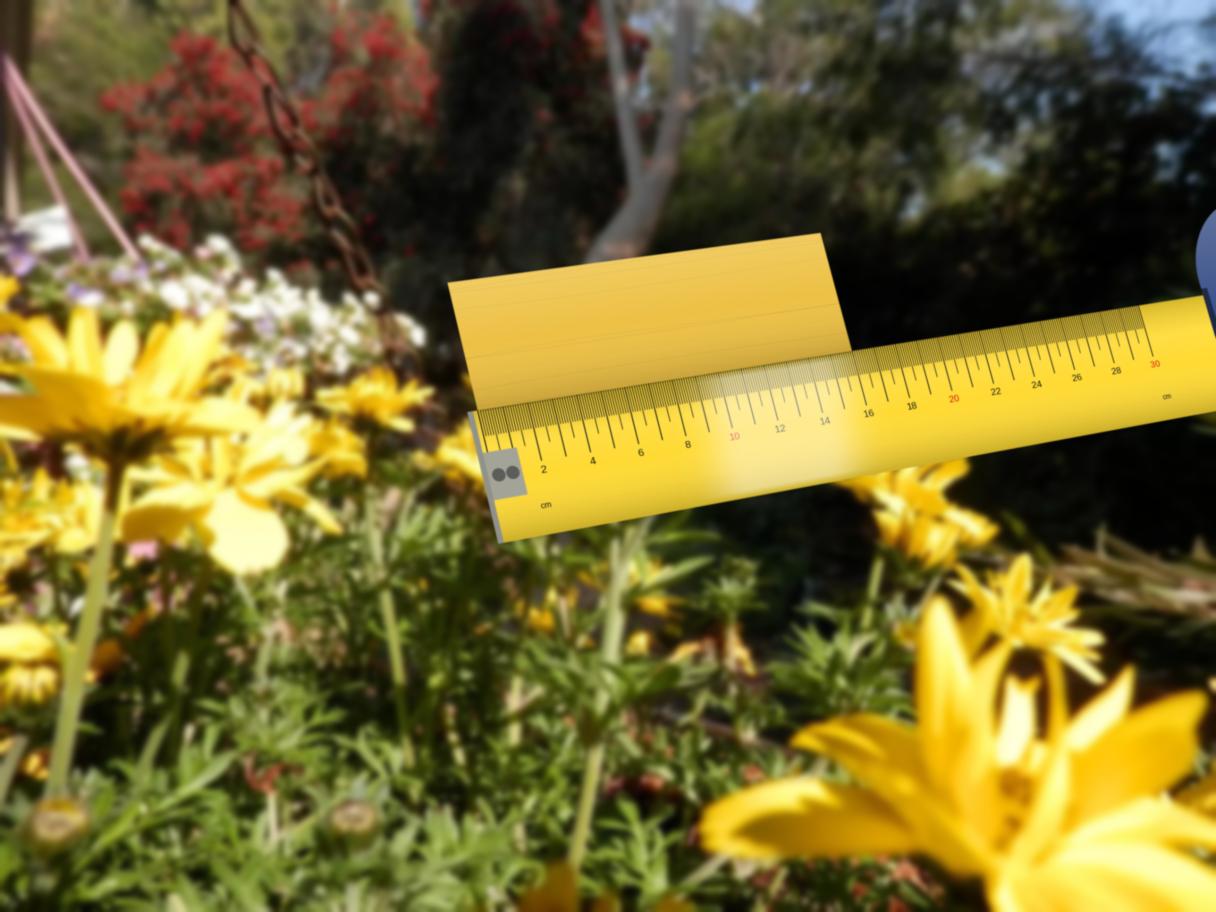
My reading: 16
